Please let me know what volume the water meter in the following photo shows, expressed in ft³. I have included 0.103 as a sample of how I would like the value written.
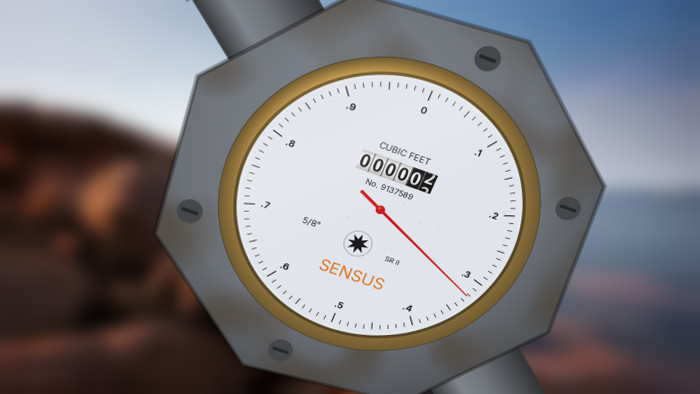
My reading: 2.32
